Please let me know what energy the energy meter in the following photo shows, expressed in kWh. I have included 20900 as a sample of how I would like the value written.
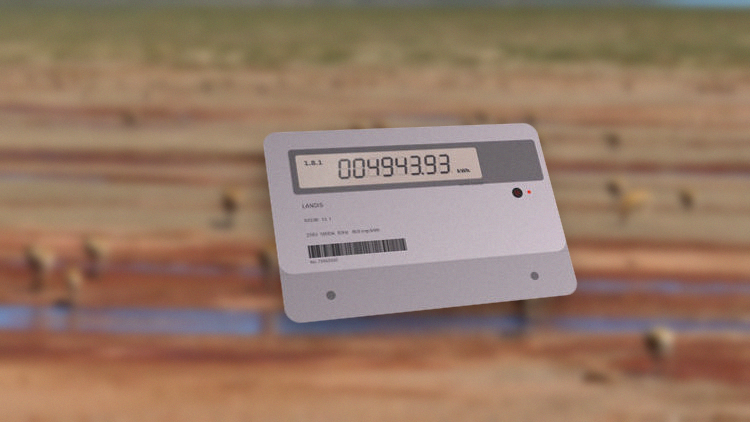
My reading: 4943.93
